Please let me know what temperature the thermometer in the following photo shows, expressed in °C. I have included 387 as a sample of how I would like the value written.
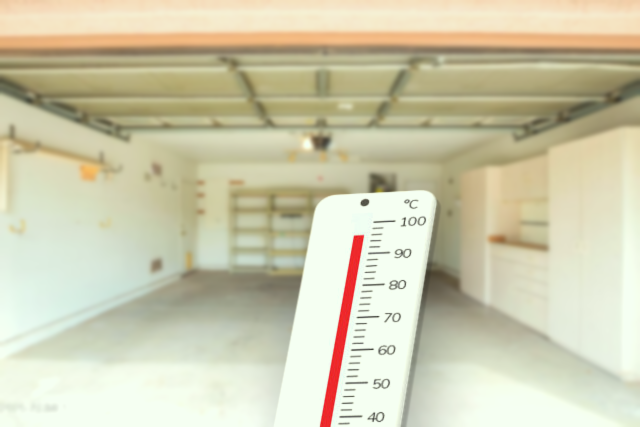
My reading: 96
